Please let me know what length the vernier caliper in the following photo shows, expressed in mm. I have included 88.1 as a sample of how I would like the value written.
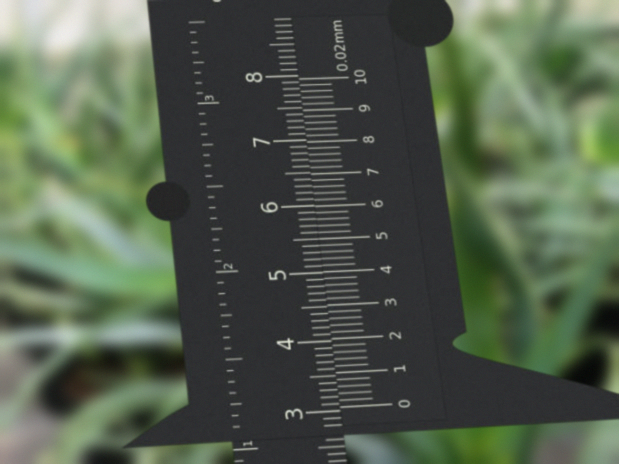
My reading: 30.5
